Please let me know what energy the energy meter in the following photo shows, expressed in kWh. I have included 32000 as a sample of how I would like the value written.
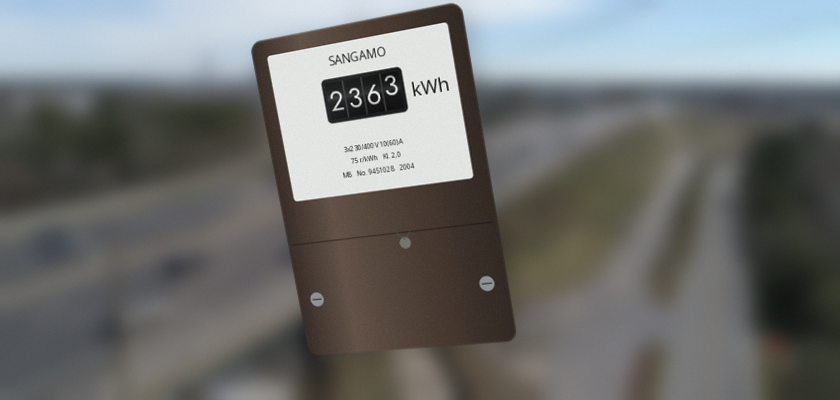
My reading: 2363
